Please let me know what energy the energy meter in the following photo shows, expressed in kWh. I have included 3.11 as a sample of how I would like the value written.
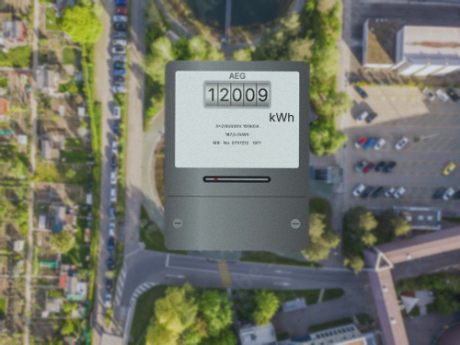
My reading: 12009
